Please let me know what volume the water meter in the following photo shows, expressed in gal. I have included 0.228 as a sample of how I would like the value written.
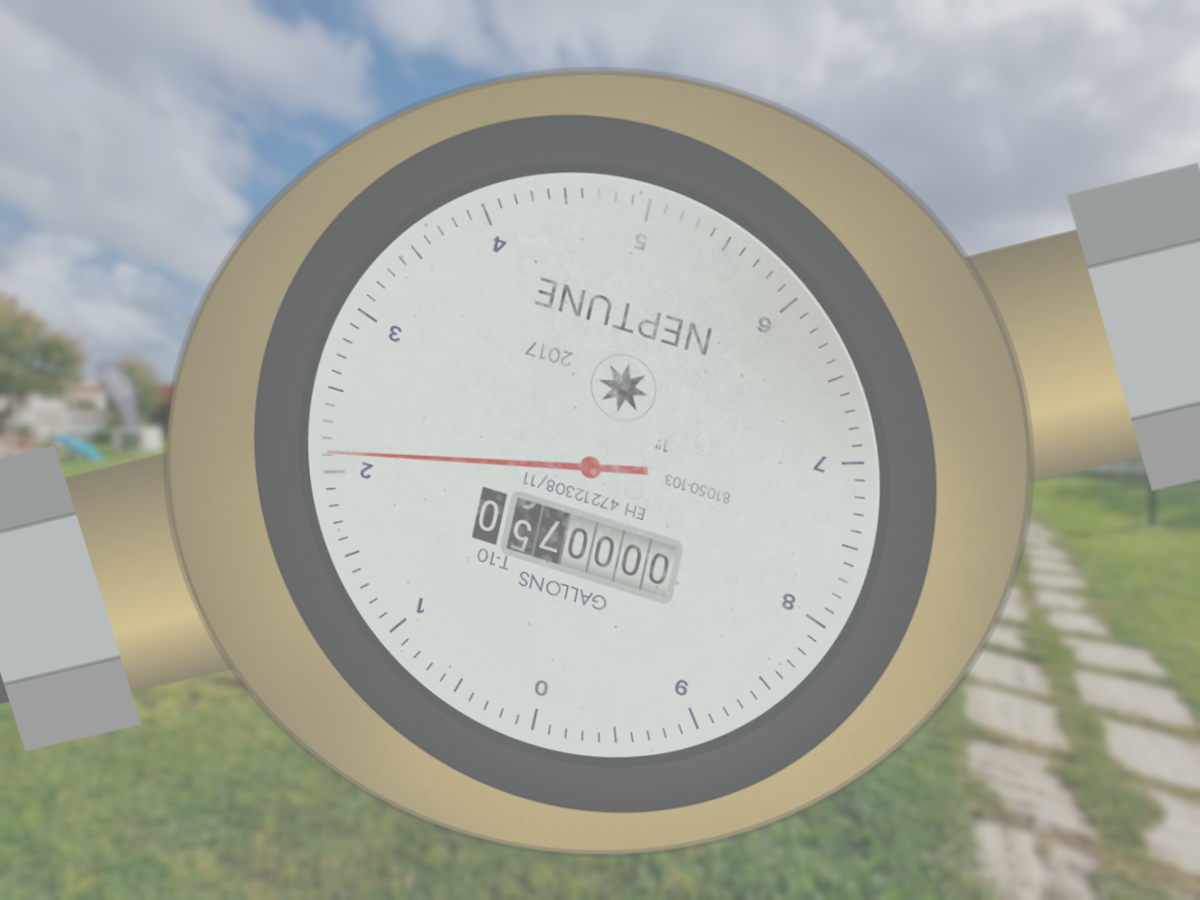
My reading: 752.1
